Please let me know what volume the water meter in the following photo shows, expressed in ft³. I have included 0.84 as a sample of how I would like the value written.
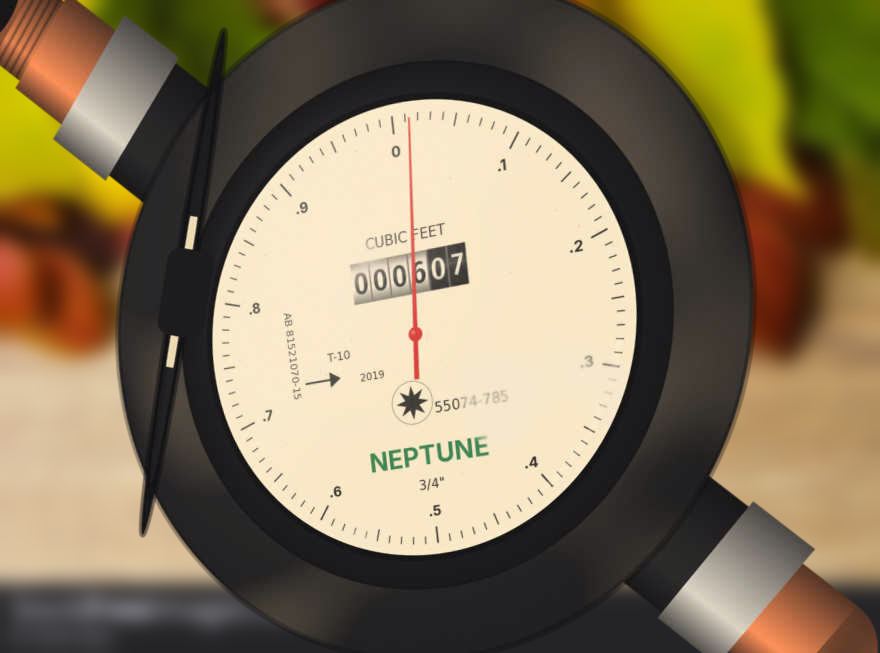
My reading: 607.01
